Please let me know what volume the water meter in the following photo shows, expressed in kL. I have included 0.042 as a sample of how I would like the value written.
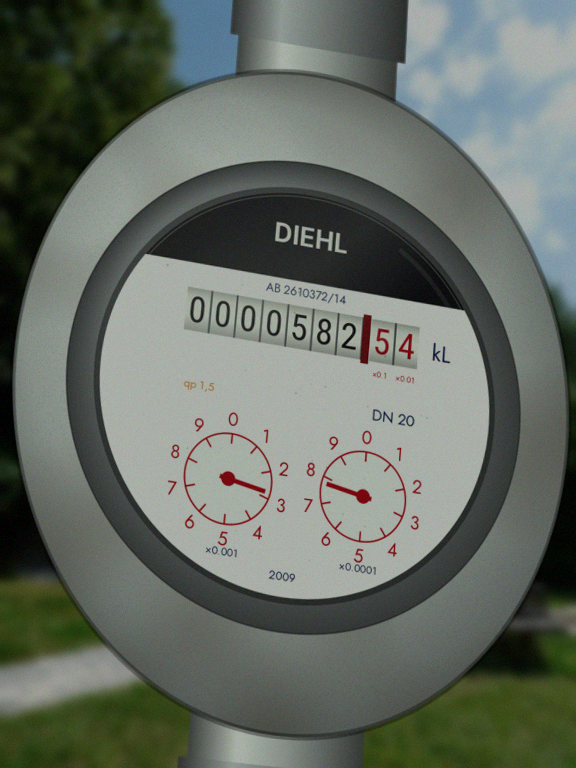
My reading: 582.5427
